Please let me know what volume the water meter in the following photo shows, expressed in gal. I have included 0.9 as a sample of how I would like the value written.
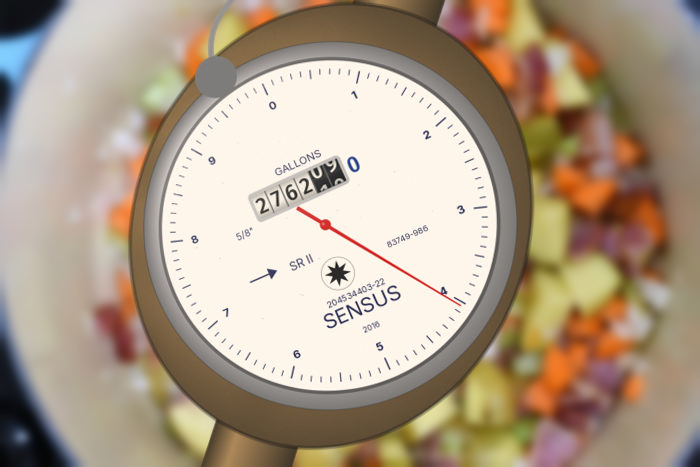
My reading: 2762094.0
